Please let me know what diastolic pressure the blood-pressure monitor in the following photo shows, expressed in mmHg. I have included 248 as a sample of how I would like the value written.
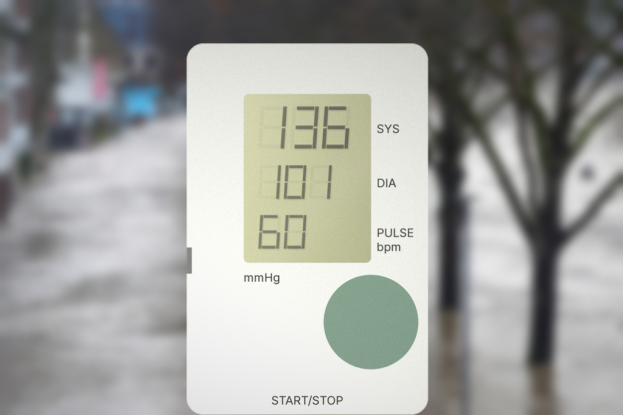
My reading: 101
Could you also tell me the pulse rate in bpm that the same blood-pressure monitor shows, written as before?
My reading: 60
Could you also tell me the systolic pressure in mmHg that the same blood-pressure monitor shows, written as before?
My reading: 136
